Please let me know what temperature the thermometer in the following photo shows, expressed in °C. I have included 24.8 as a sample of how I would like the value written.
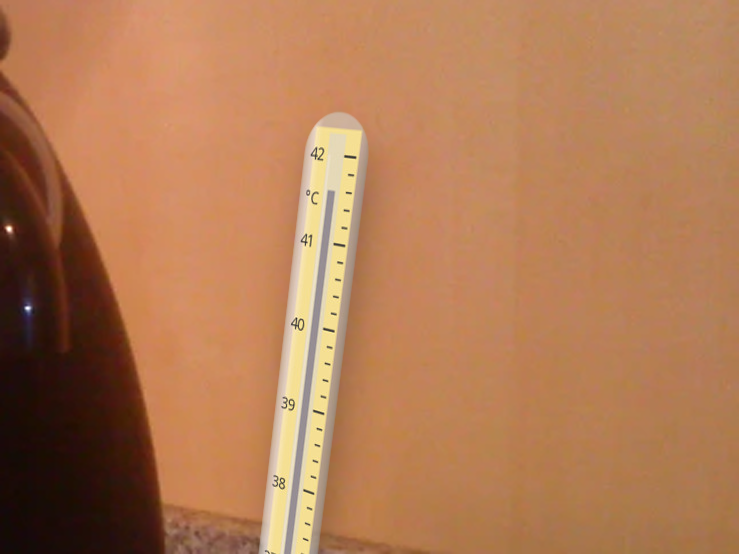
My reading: 41.6
